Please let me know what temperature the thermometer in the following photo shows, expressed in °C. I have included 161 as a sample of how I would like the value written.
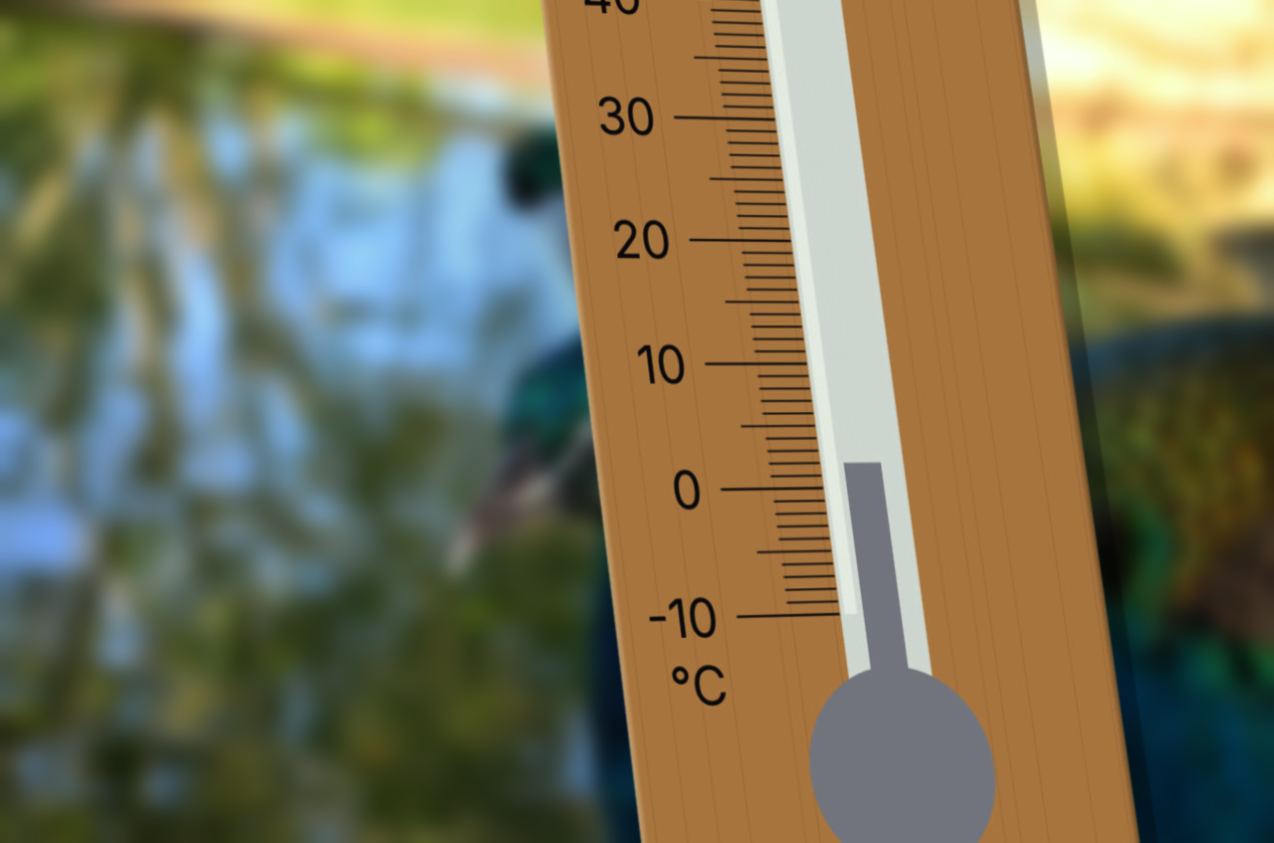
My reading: 2
